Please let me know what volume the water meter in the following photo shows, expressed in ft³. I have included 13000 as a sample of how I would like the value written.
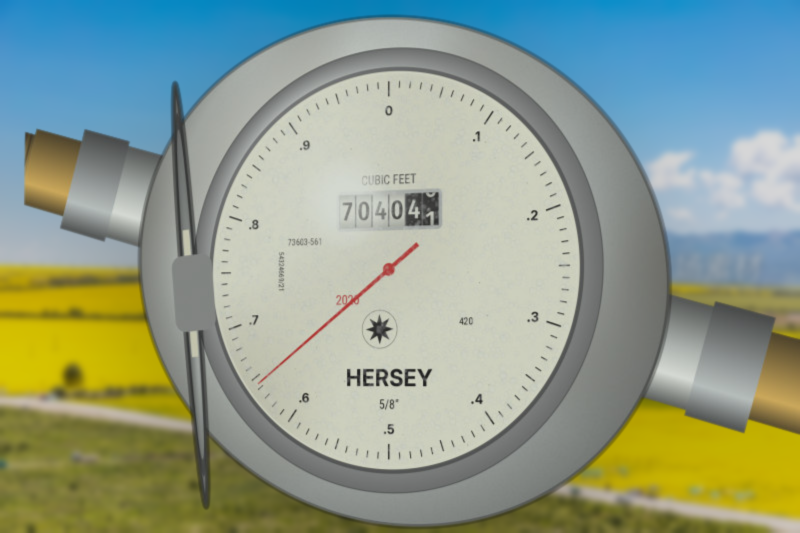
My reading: 704040.64
